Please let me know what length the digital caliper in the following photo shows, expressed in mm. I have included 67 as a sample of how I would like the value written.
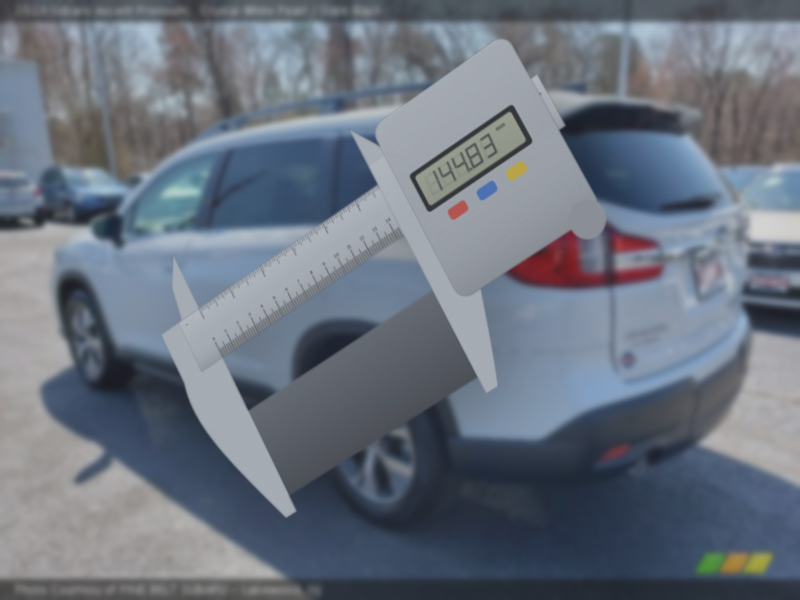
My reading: 144.83
